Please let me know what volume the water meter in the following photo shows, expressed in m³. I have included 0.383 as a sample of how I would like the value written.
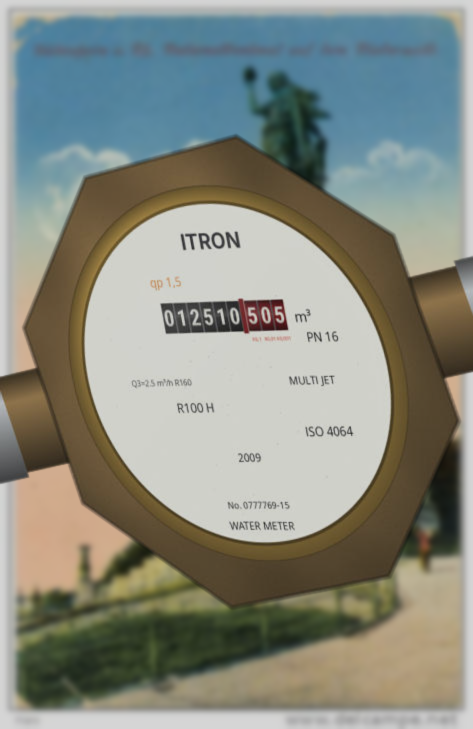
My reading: 12510.505
